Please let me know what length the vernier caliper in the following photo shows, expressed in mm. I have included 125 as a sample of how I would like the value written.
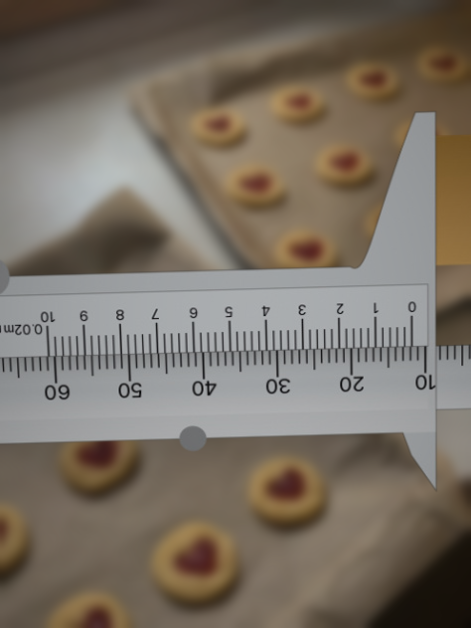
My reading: 11.8
